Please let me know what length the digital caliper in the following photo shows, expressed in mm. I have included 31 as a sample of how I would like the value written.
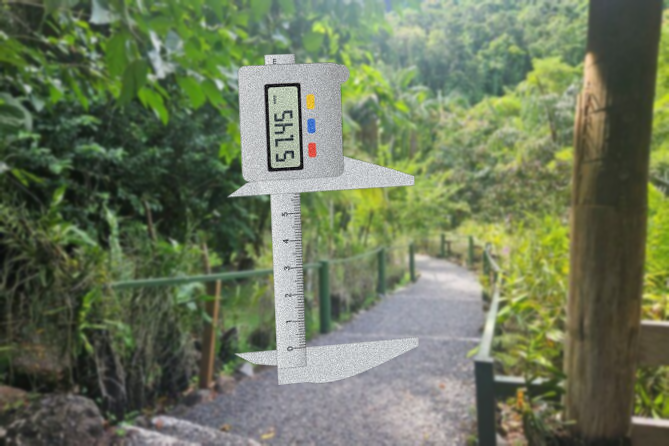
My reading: 57.45
